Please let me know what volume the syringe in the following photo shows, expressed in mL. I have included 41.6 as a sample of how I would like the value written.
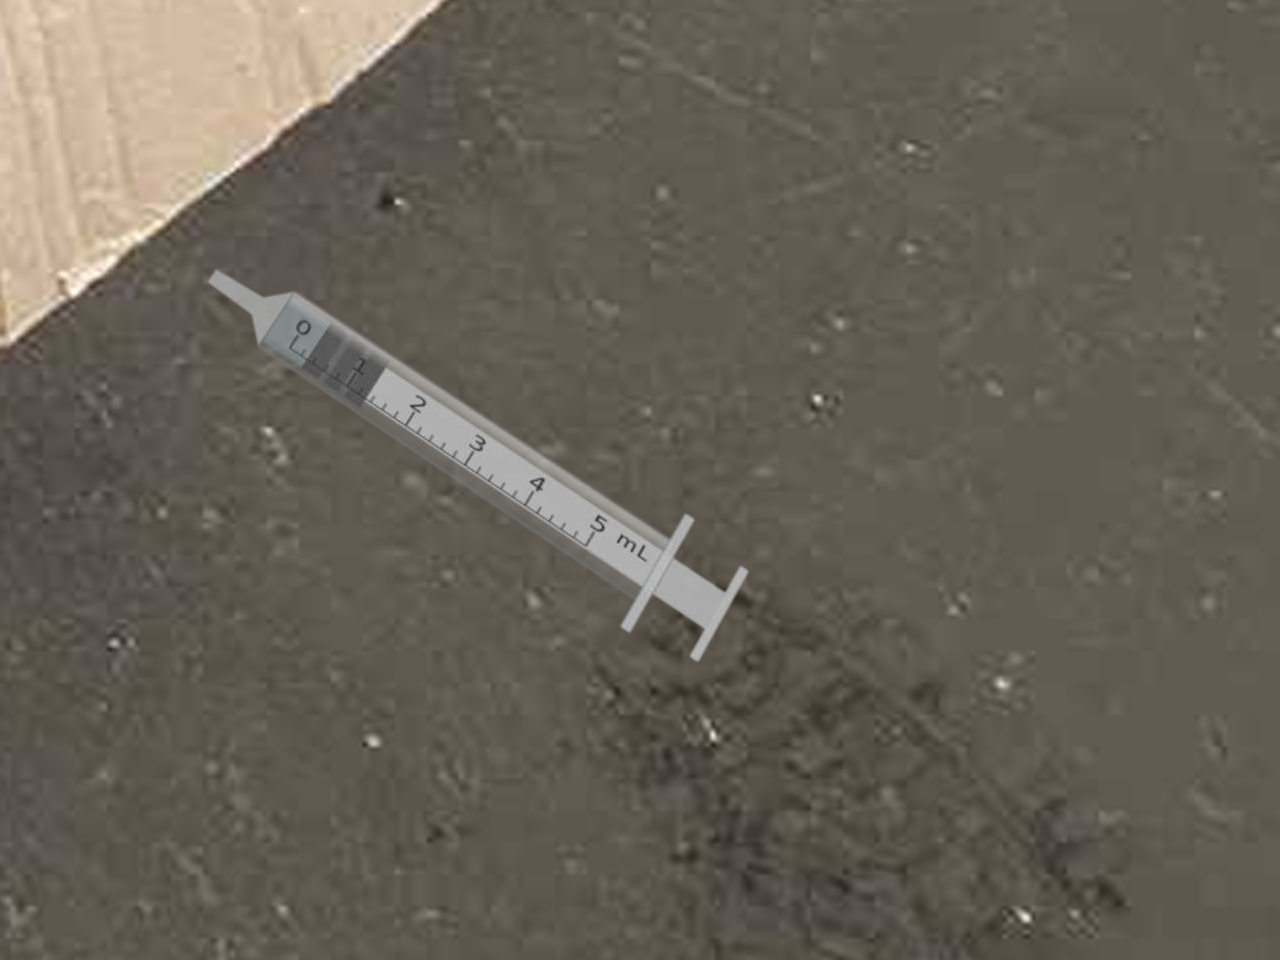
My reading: 0.3
